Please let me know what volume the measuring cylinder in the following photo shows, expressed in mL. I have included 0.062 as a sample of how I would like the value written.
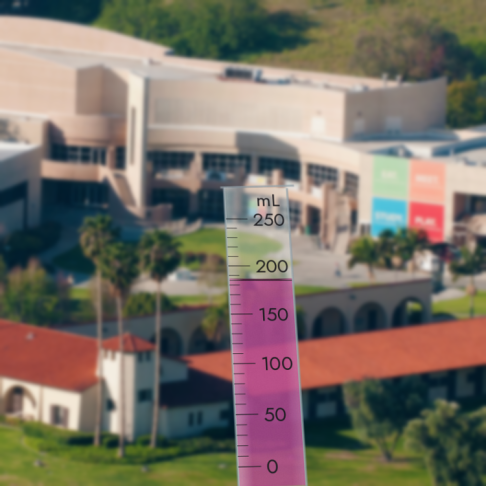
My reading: 185
